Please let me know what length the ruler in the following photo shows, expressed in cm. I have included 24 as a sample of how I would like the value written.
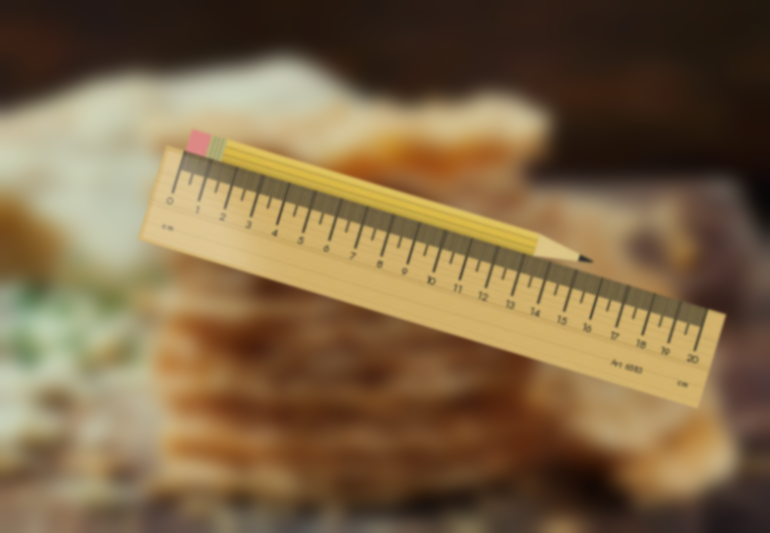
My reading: 15.5
